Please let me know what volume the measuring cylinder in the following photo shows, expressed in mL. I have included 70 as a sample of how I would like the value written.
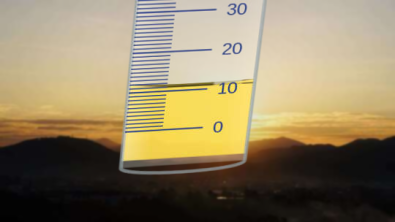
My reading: 11
